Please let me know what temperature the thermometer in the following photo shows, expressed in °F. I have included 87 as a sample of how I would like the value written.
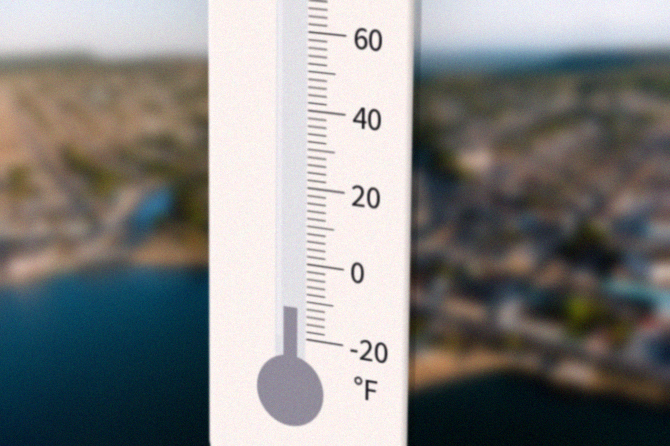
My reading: -12
